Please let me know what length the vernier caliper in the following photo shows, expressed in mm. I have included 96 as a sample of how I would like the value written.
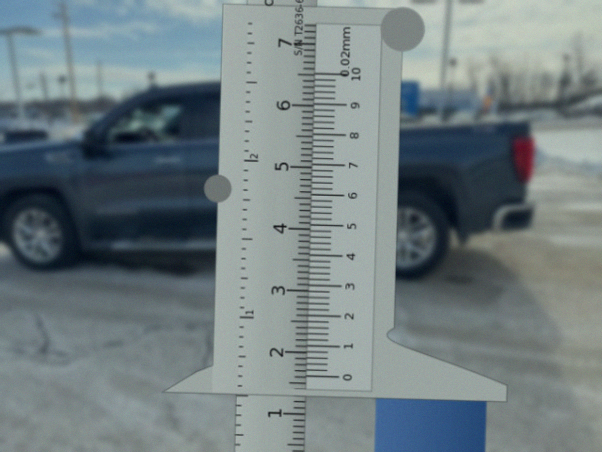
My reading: 16.2
